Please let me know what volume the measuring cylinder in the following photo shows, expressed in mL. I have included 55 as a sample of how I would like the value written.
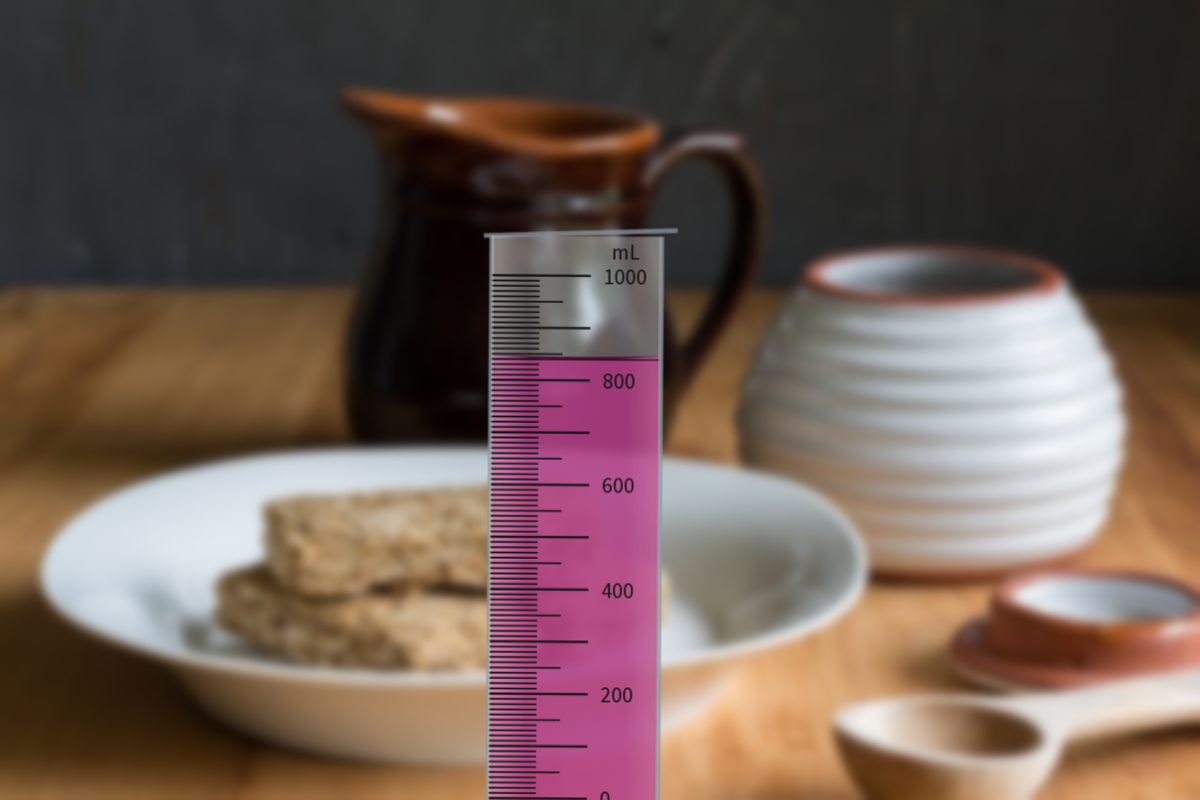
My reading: 840
